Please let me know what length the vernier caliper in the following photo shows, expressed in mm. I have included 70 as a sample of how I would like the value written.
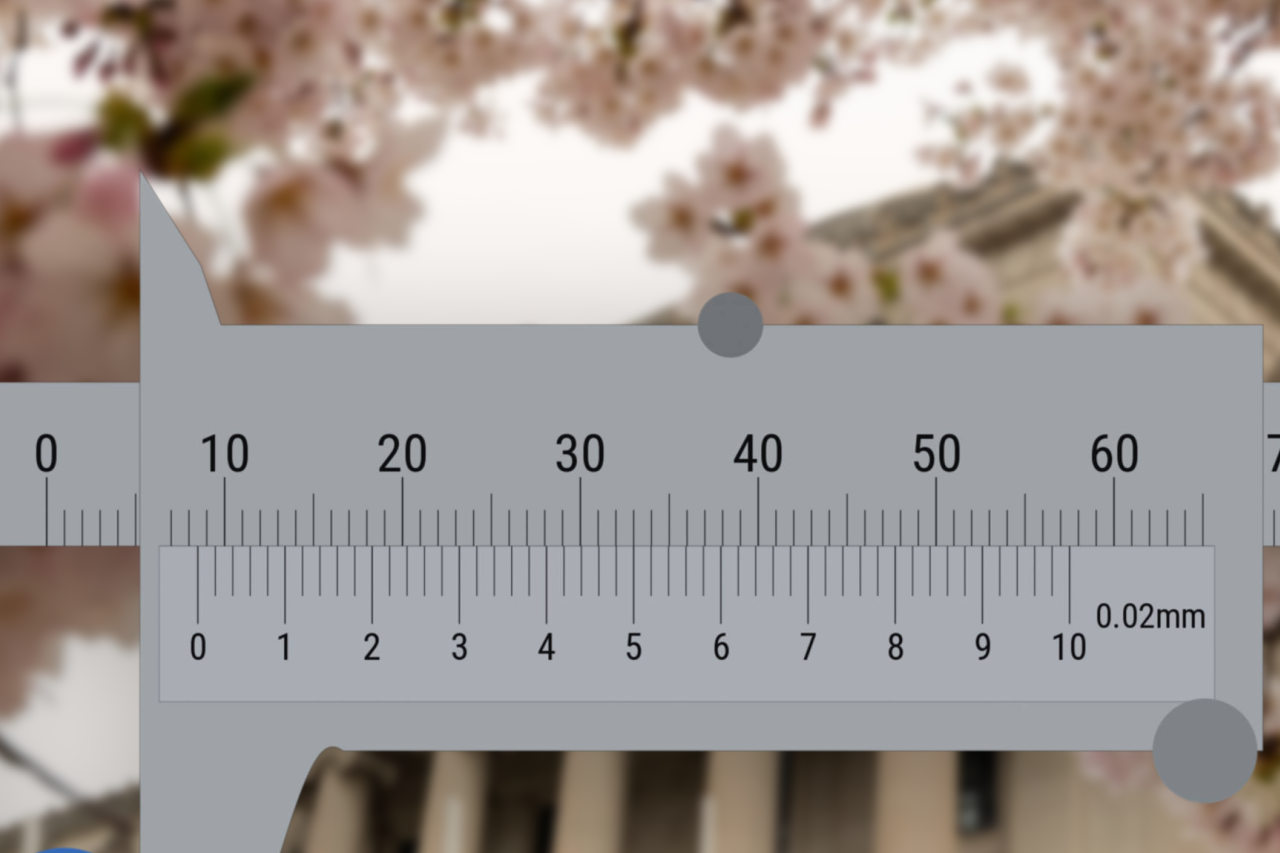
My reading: 8.5
